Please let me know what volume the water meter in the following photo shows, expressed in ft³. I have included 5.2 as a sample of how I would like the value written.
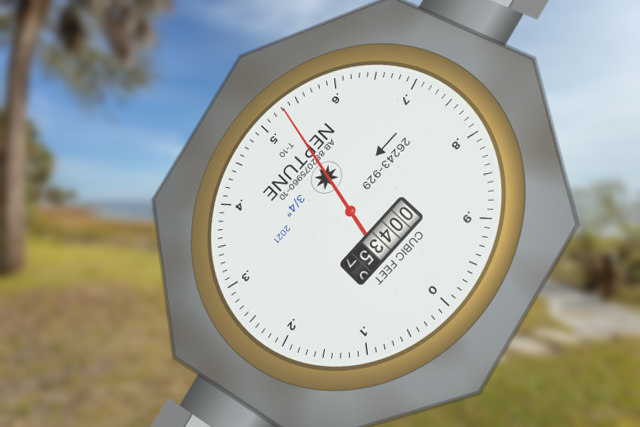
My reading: 4356.53
